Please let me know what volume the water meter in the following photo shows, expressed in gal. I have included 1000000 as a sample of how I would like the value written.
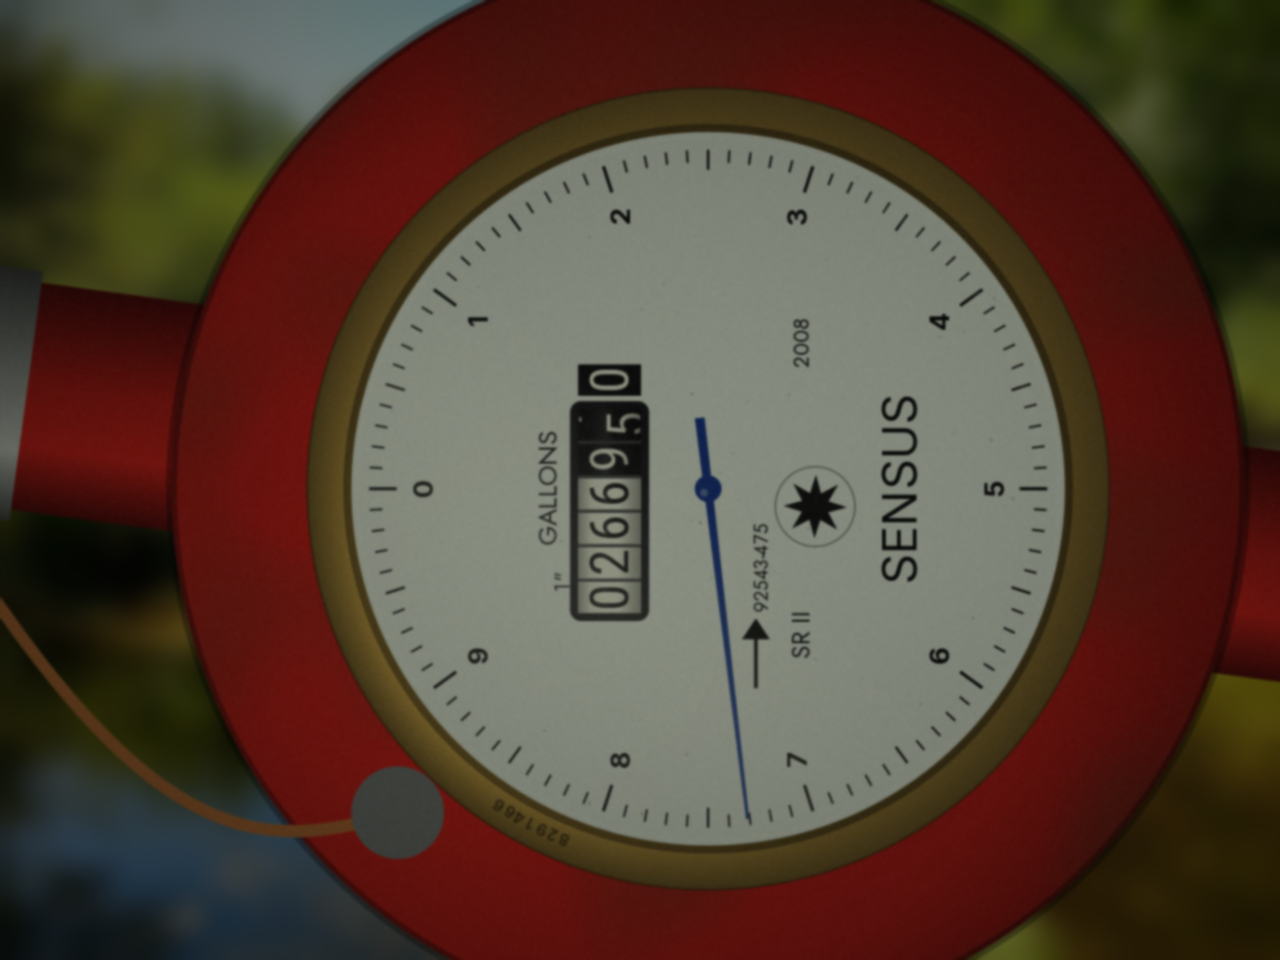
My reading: 266947.3
